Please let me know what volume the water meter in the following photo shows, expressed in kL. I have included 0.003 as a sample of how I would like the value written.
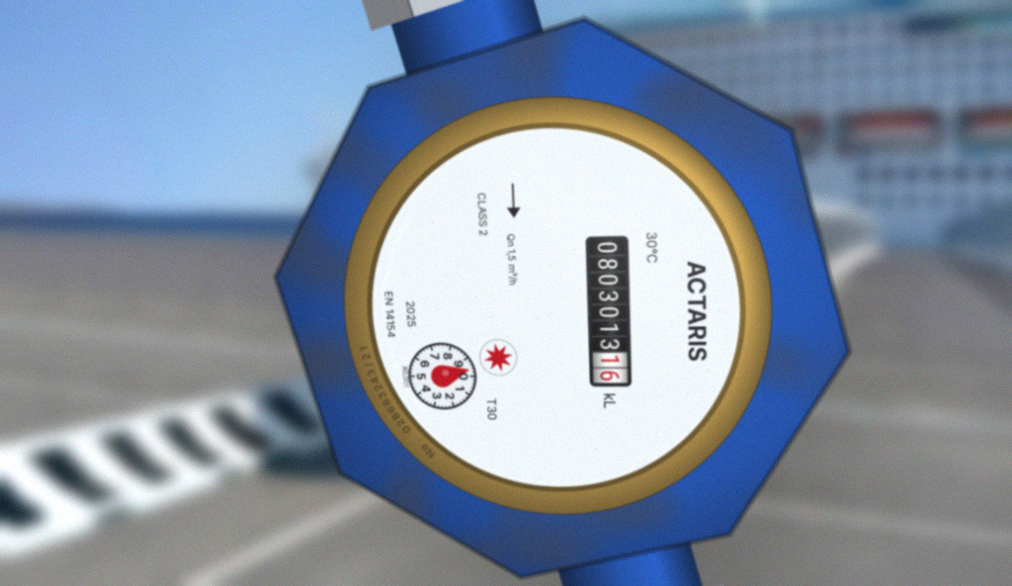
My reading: 803013.159
